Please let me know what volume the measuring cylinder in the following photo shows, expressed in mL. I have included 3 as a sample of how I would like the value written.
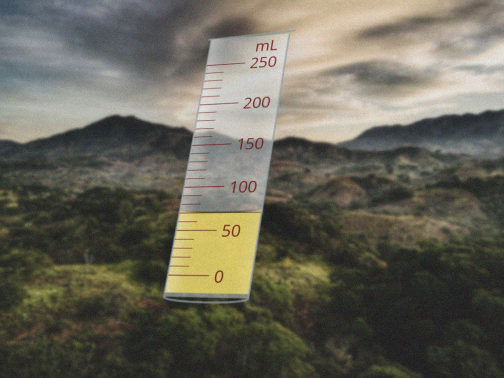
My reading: 70
